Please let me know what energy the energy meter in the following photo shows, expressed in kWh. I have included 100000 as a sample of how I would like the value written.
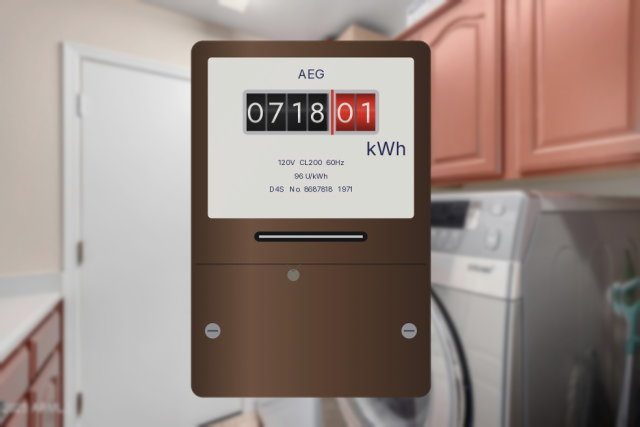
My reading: 718.01
